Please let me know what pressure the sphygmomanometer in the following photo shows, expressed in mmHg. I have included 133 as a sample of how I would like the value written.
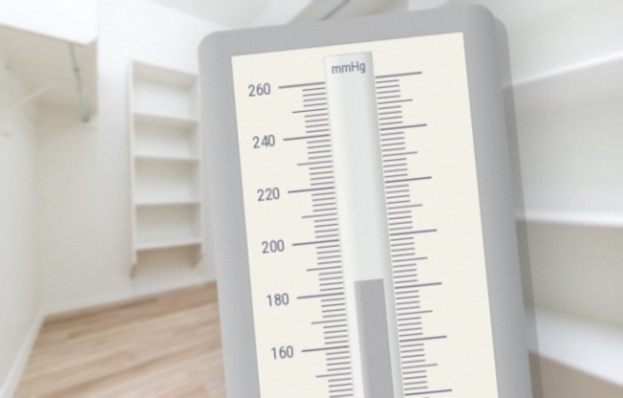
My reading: 184
